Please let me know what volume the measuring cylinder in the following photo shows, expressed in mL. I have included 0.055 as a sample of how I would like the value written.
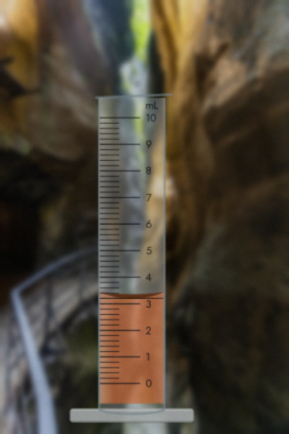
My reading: 3.2
